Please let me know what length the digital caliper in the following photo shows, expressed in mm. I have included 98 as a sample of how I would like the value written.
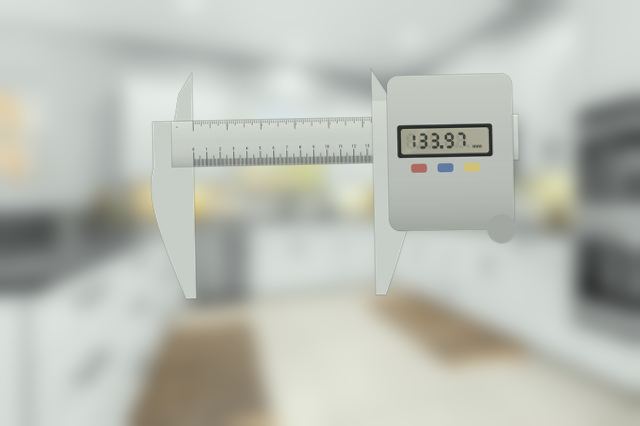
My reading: 133.97
